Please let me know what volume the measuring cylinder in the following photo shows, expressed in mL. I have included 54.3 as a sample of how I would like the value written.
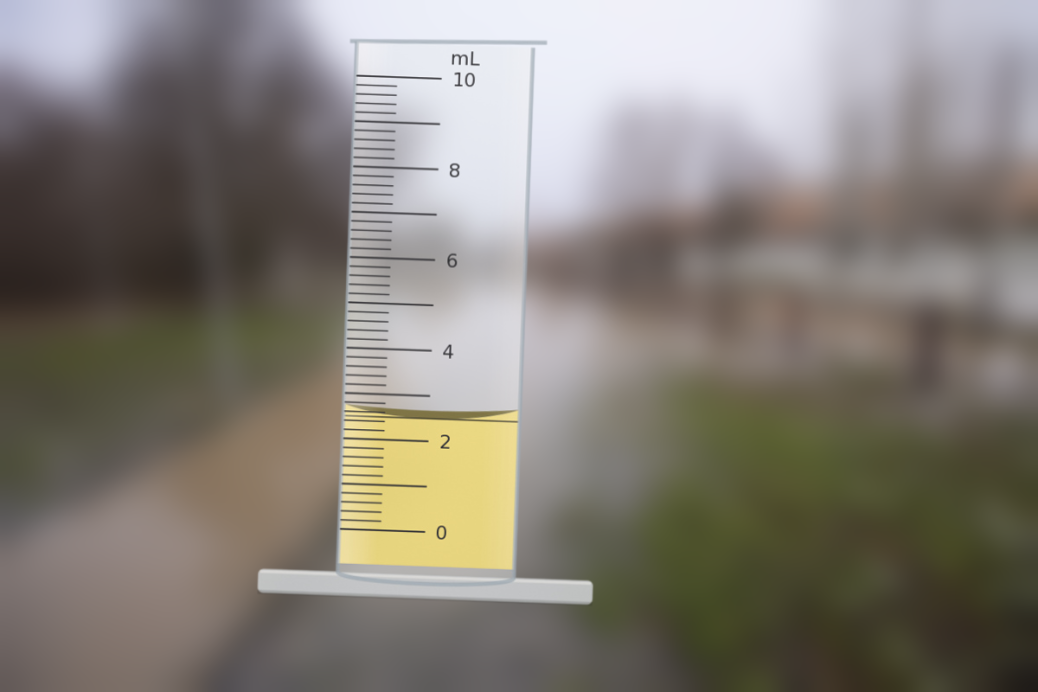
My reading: 2.5
